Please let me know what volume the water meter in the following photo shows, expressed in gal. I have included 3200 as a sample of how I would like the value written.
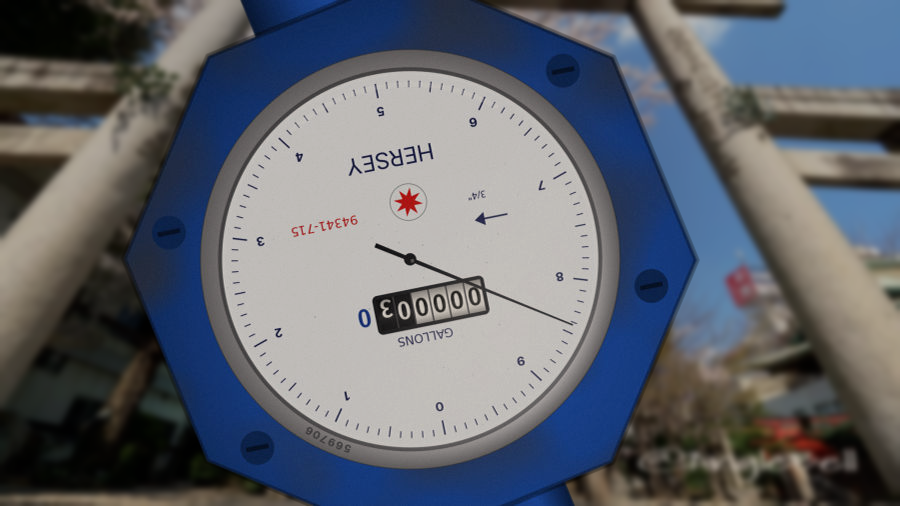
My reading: 28.4
